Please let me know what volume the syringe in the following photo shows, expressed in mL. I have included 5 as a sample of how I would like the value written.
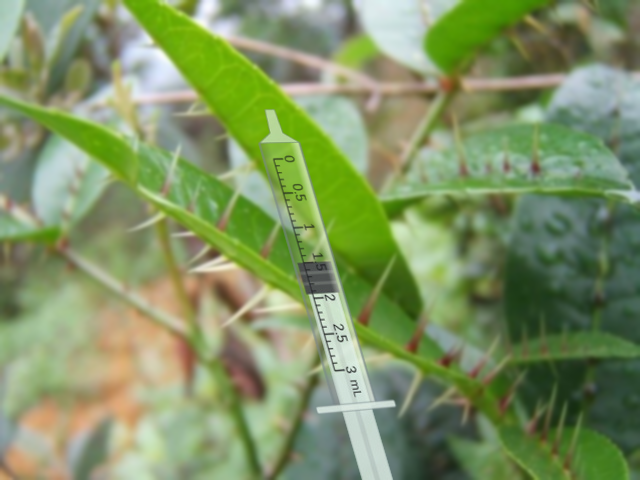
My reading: 1.5
